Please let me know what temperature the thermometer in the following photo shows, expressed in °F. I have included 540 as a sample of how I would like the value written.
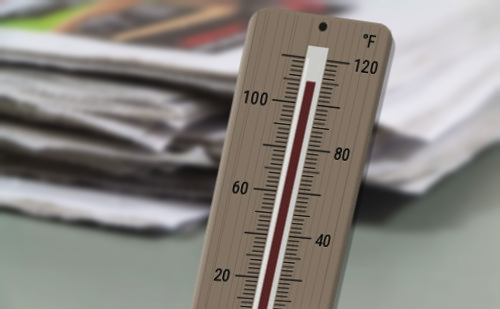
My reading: 110
